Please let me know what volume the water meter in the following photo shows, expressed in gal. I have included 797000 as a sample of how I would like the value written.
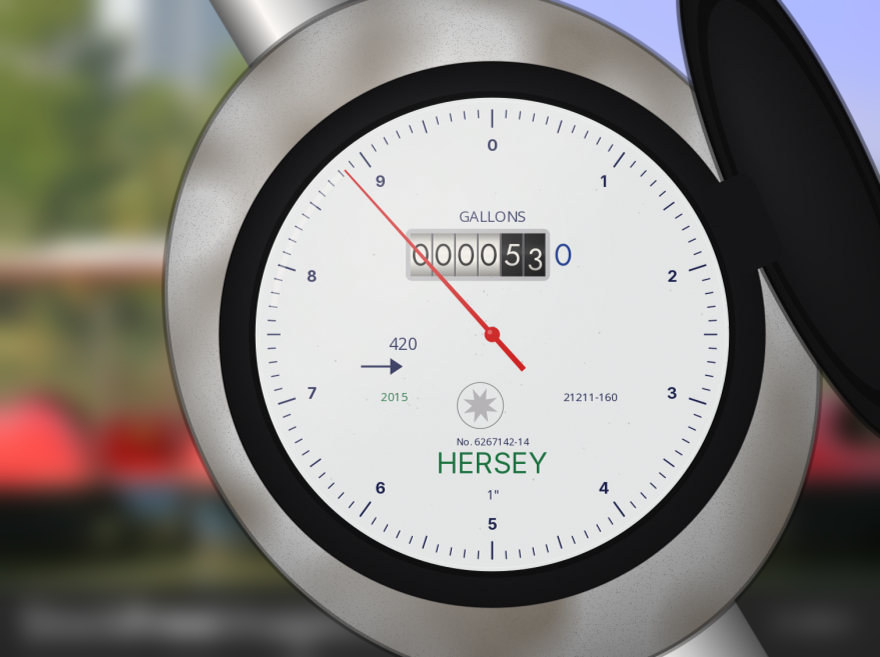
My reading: 528.8
